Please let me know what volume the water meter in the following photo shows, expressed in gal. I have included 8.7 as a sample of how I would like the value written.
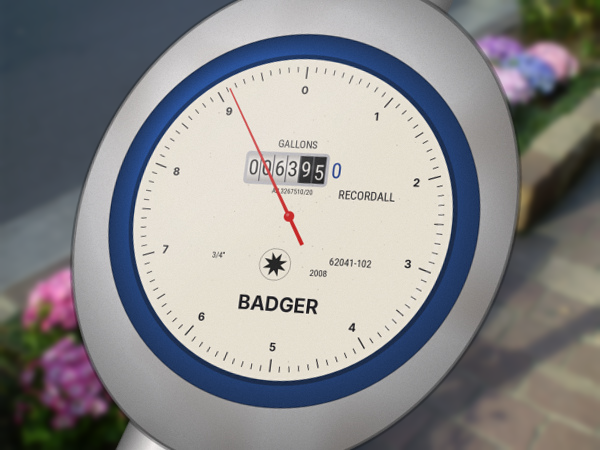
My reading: 63949.1
